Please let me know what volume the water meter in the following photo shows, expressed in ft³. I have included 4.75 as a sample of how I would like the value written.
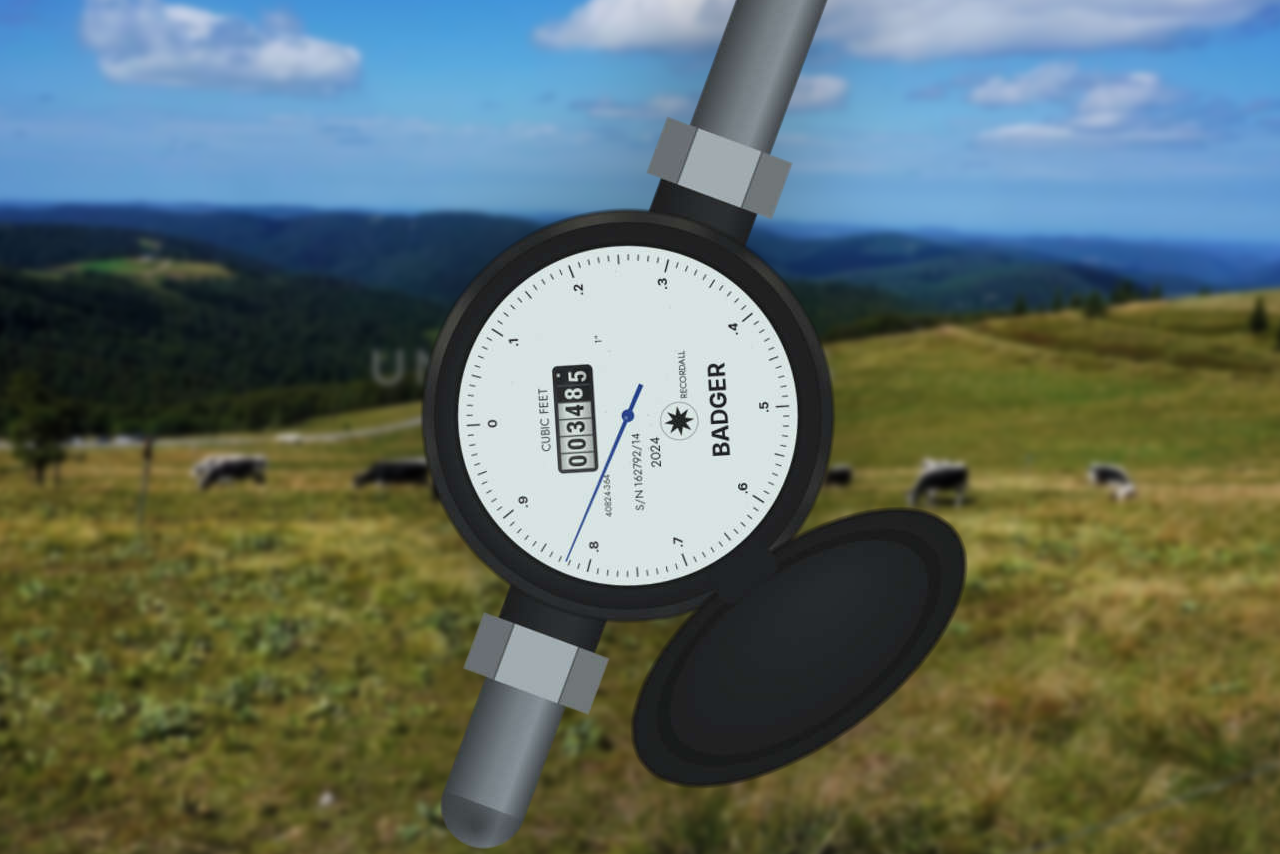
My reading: 3484.82
